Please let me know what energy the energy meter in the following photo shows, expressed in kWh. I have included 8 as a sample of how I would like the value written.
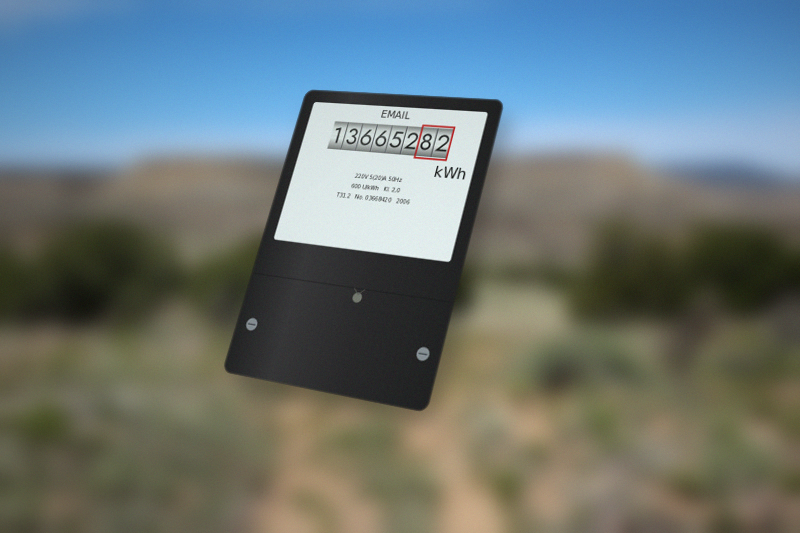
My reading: 136652.82
